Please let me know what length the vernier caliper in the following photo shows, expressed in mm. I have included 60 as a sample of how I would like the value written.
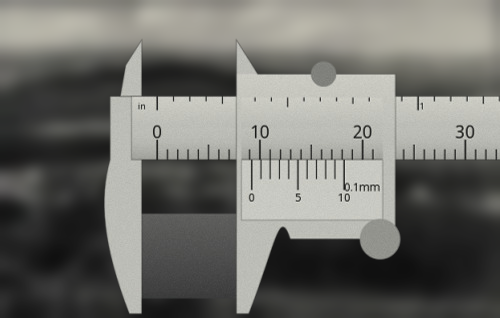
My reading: 9.2
